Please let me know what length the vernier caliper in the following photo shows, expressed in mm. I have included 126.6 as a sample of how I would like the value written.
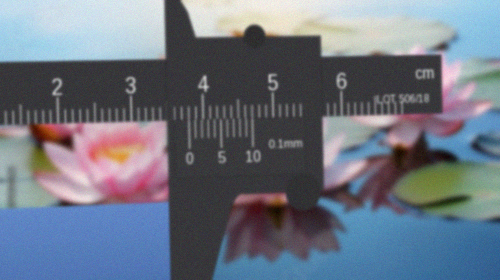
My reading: 38.0
